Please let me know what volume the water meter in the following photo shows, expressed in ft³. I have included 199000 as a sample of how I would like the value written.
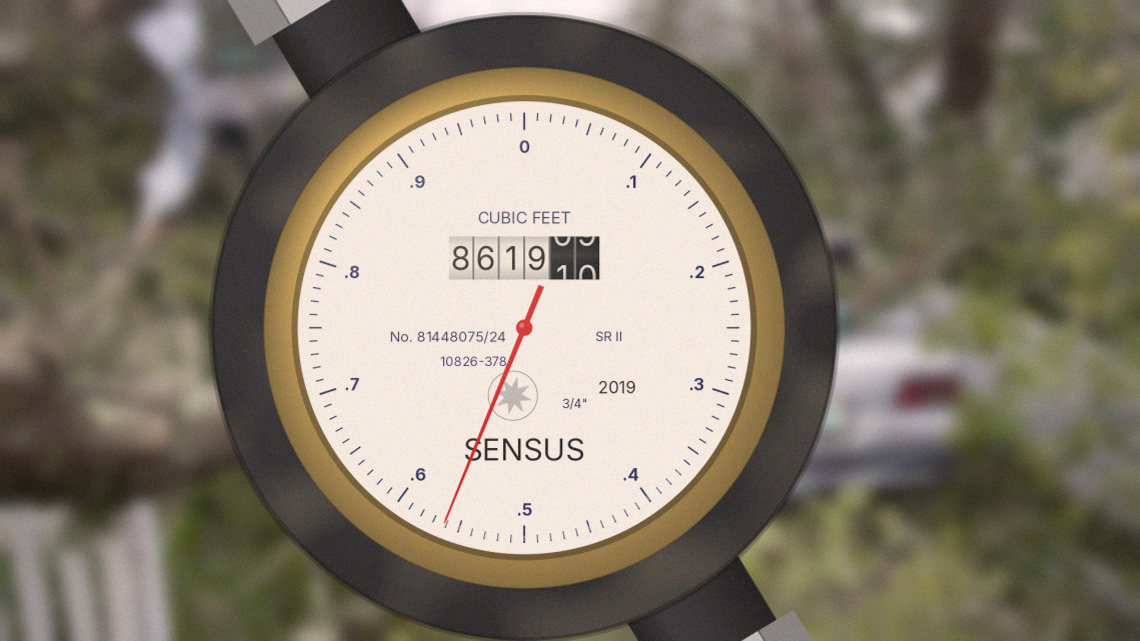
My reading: 861909.56
